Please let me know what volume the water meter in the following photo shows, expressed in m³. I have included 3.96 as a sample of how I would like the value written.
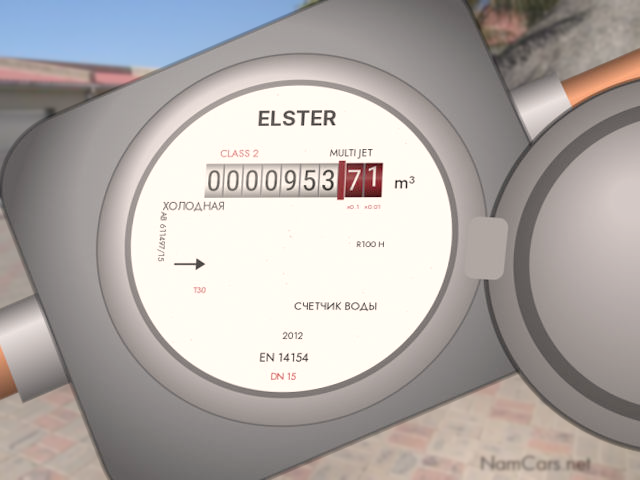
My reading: 953.71
